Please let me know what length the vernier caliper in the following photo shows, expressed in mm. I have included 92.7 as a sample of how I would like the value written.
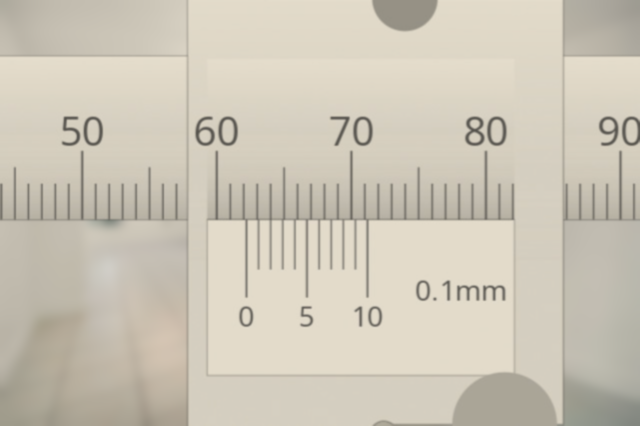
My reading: 62.2
